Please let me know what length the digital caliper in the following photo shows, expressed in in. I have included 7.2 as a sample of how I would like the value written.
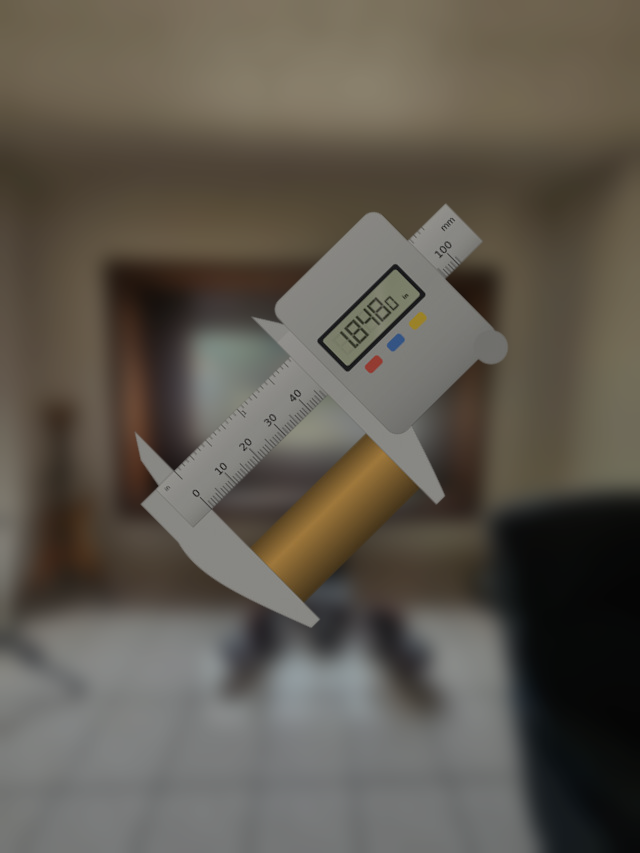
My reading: 1.8480
